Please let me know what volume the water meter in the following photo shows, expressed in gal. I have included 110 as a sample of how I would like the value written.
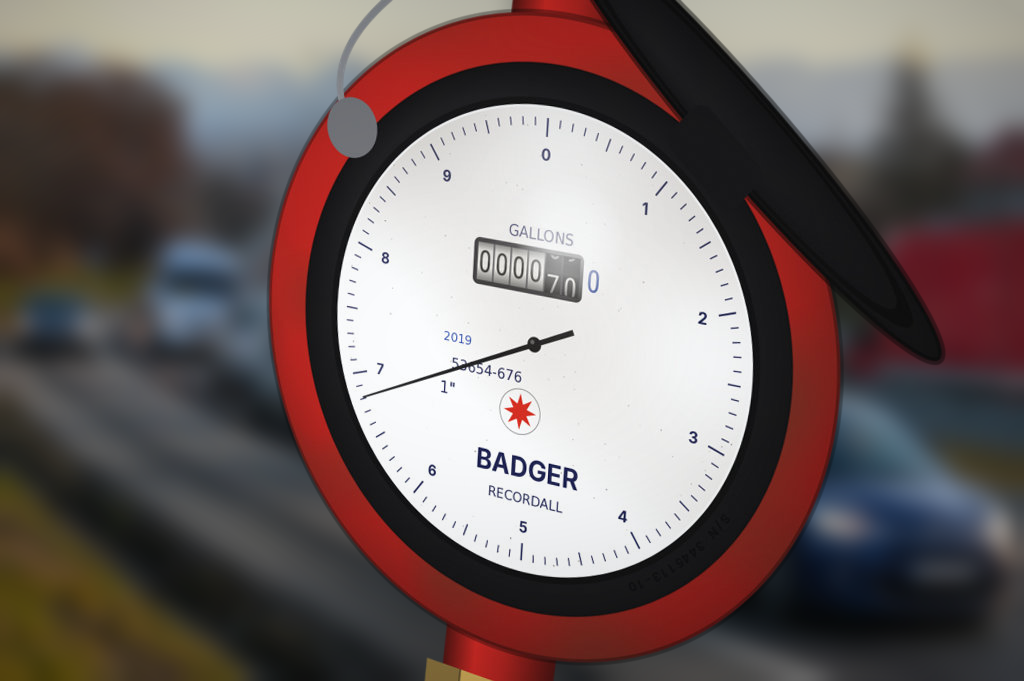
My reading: 696.8
